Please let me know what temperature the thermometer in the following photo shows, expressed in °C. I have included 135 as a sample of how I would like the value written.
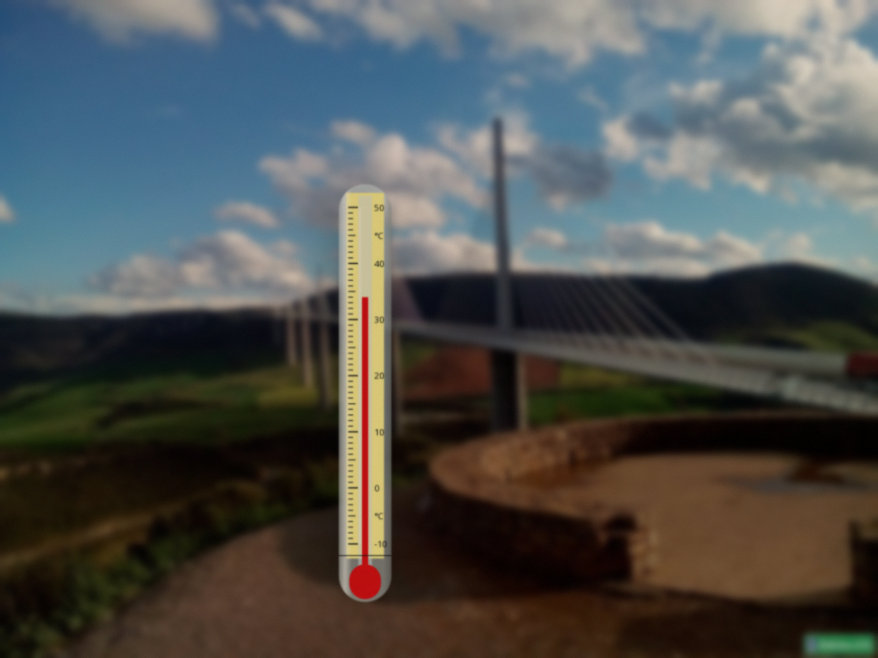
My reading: 34
